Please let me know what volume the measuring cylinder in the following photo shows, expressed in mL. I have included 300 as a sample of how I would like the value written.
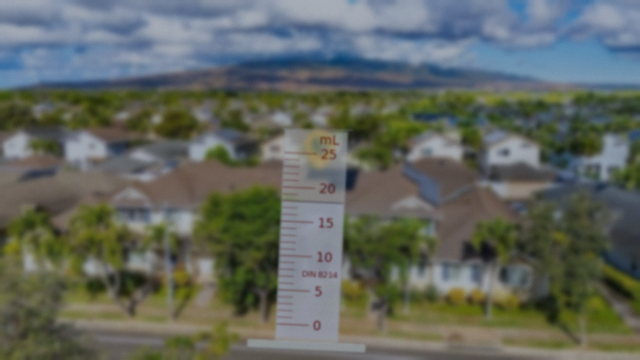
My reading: 18
